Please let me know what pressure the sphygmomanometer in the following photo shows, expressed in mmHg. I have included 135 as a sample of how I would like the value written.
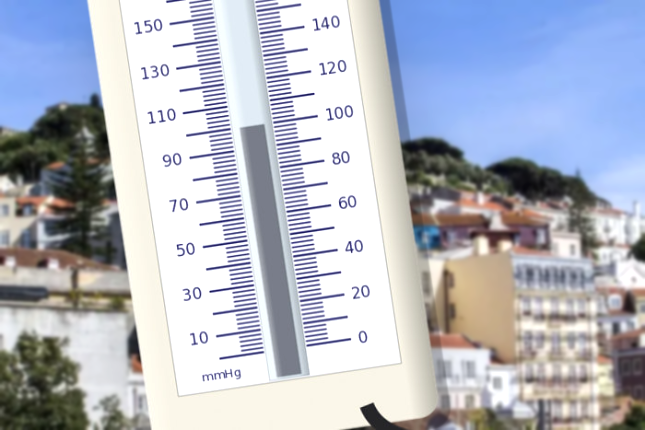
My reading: 100
